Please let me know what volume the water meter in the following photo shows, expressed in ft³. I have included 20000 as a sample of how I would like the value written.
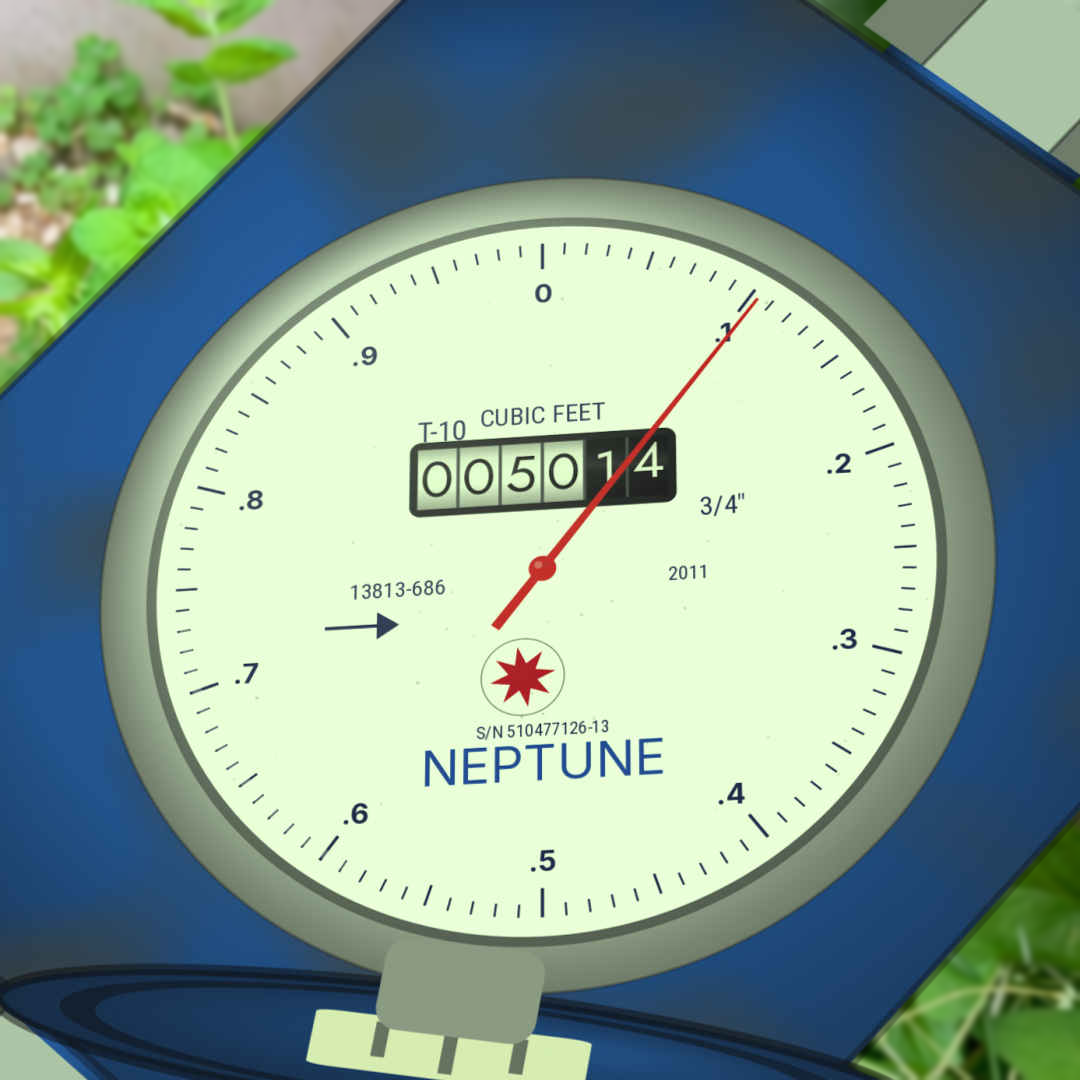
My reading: 5014.10
